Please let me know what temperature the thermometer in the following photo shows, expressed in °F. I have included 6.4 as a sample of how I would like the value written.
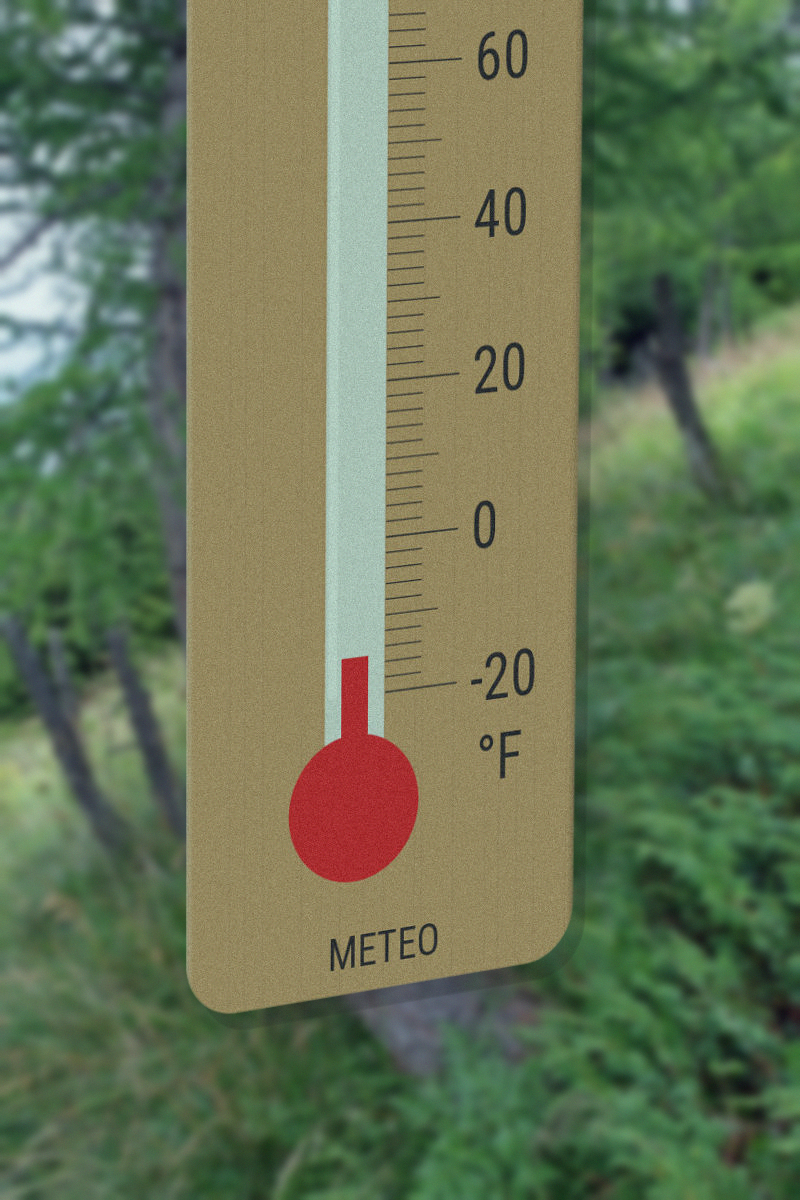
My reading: -15
